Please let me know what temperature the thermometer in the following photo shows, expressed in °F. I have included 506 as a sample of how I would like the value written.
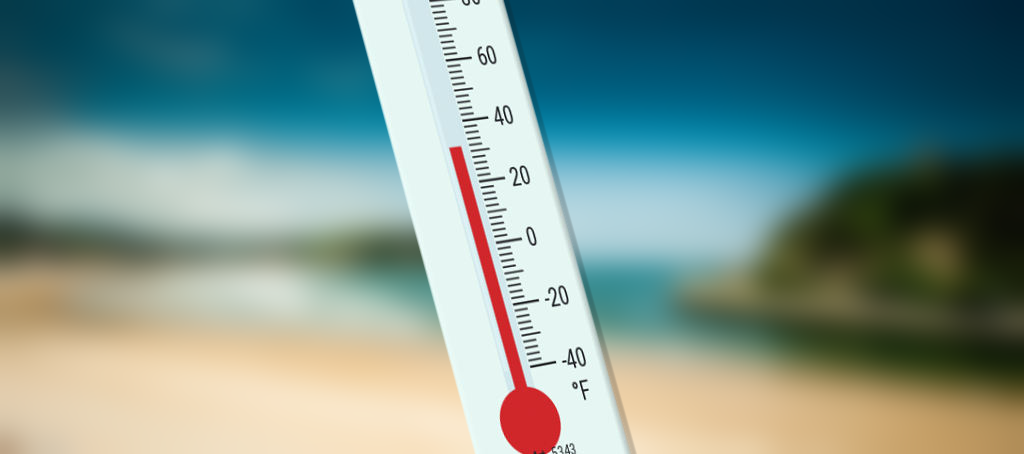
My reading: 32
